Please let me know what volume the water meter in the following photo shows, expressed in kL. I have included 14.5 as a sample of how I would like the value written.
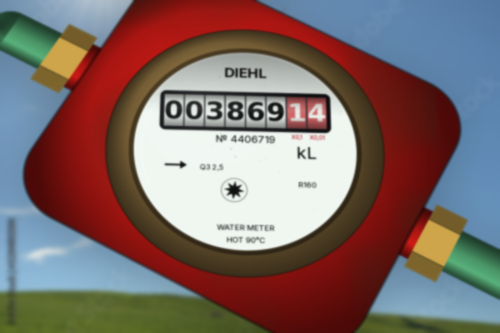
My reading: 3869.14
